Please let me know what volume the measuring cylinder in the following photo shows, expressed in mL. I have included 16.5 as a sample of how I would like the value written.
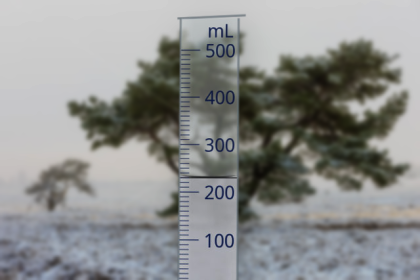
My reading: 230
